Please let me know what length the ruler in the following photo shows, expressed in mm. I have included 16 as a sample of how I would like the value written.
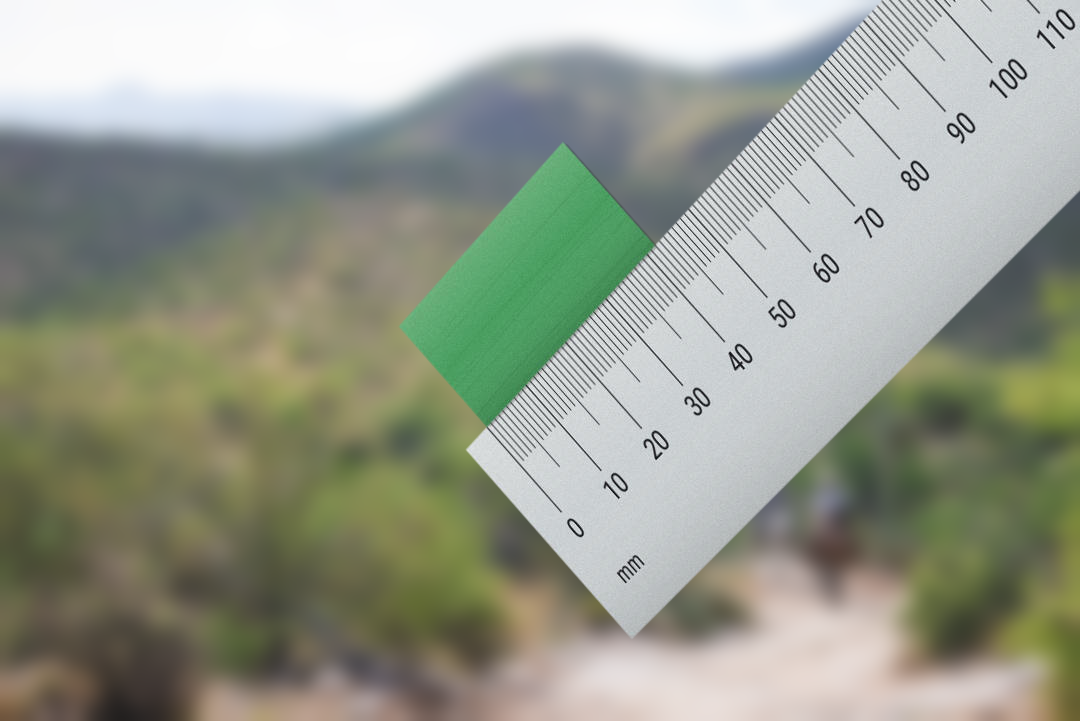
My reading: 42
